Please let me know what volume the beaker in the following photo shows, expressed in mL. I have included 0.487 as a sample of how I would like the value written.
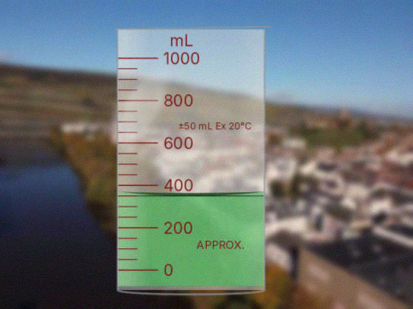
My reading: 350
